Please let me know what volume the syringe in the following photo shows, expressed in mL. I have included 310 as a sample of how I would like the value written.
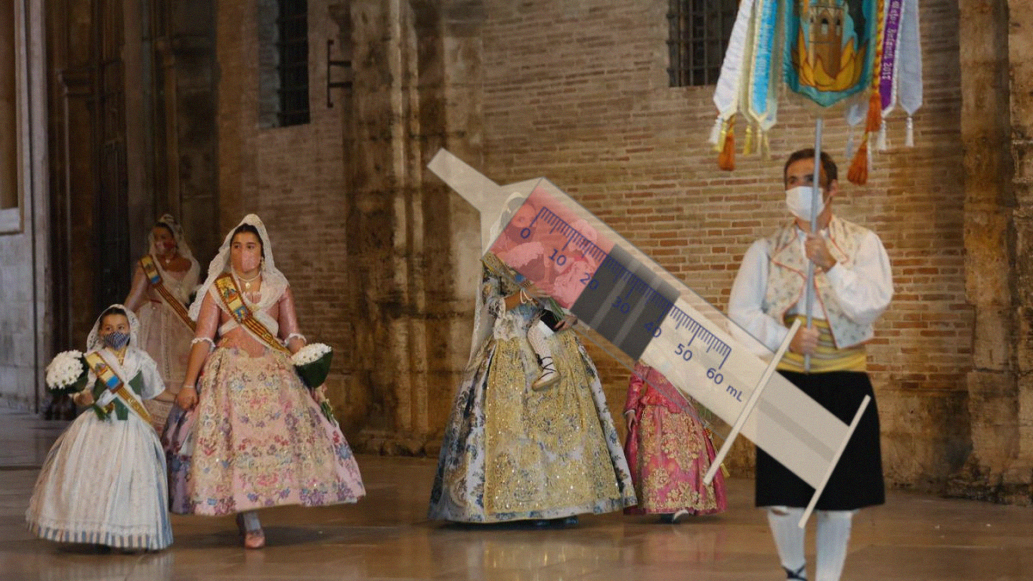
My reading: 20
